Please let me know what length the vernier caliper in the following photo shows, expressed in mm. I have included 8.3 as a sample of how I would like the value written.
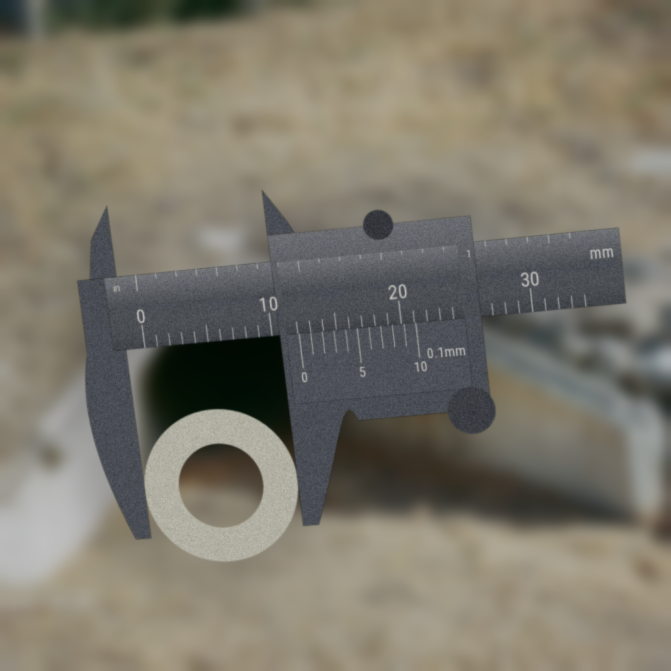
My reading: 12.1
